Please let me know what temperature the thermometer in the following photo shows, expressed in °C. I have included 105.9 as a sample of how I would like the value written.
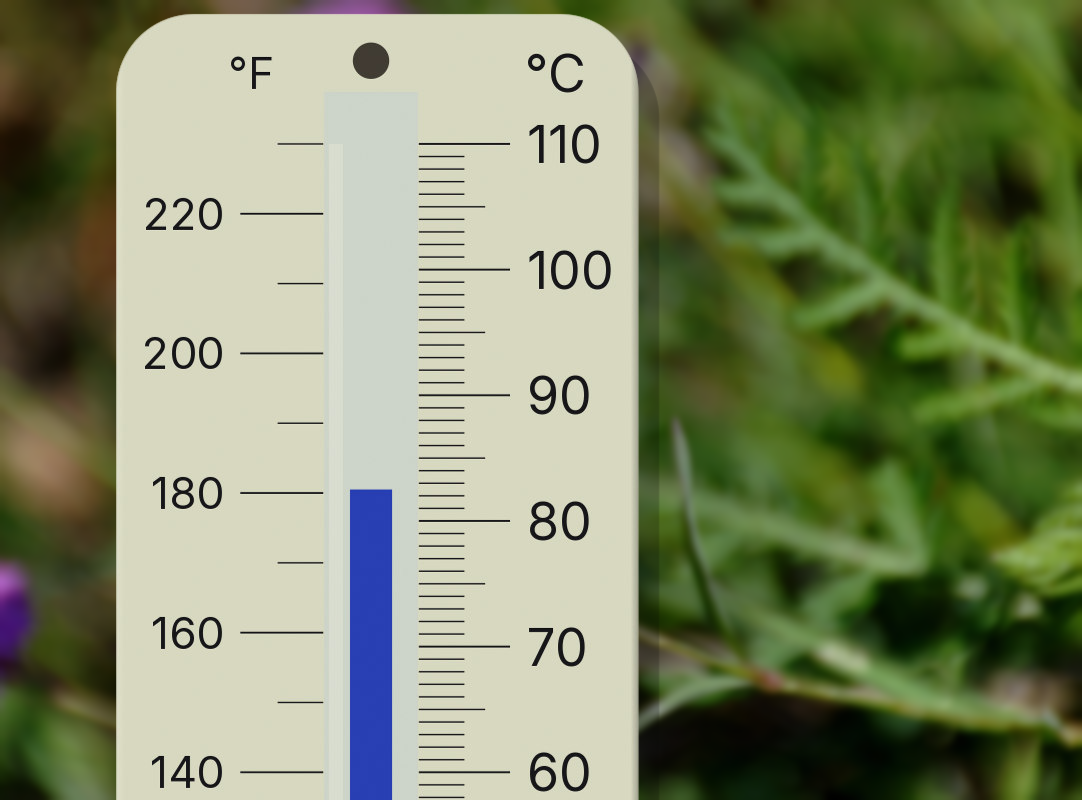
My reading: 82.5
